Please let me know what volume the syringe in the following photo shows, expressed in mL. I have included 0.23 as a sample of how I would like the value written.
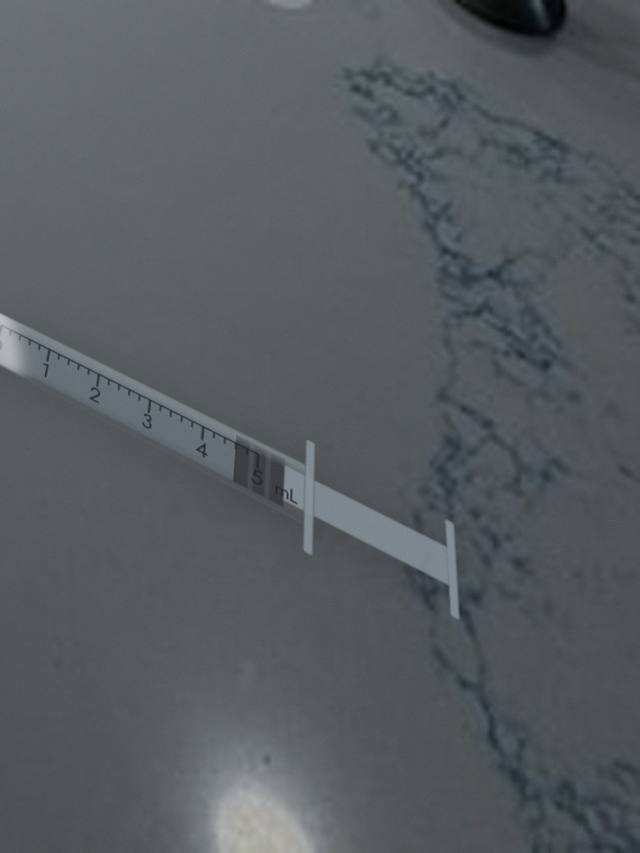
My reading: 4.6
